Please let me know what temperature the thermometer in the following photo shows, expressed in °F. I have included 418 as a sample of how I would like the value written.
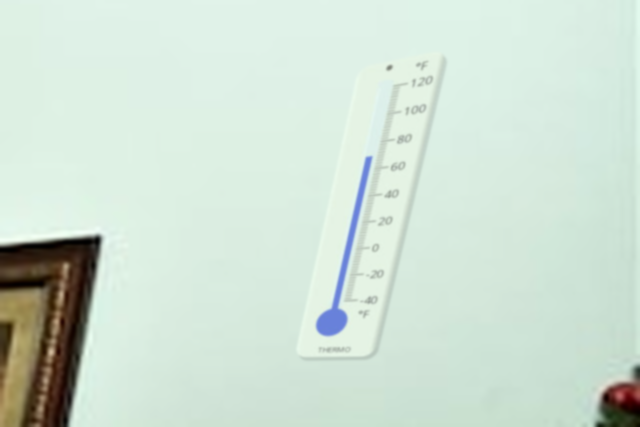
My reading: 70
